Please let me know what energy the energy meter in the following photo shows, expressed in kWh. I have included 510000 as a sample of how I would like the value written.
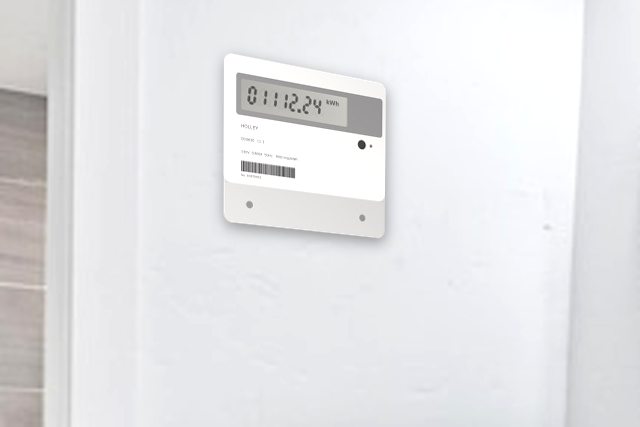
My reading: 1112.24
